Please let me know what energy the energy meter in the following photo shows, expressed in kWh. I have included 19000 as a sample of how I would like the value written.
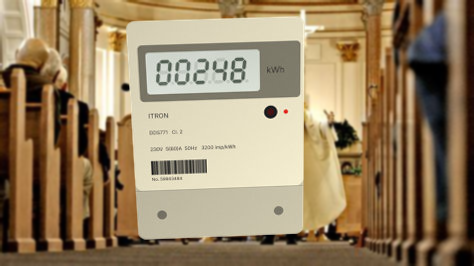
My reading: 248
